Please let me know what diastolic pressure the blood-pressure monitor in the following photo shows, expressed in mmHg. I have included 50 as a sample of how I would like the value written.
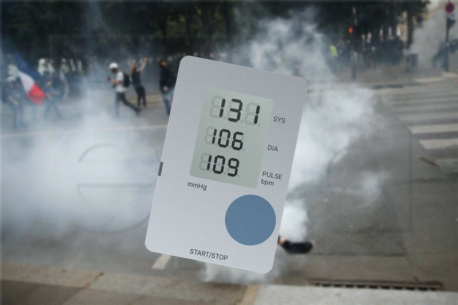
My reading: 106
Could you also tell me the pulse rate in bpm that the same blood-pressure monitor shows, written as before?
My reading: 109
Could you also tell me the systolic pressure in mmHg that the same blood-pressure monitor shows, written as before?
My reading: 131
